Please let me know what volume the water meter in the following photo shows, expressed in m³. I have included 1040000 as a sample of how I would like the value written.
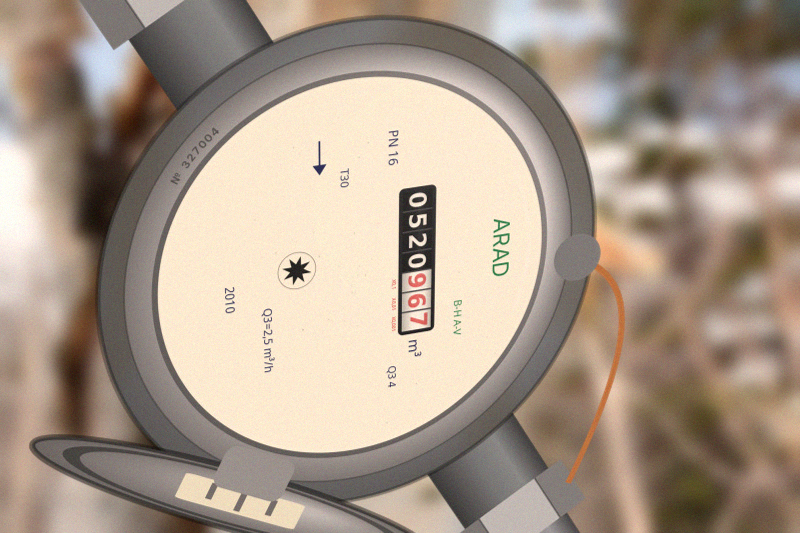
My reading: 520.967
